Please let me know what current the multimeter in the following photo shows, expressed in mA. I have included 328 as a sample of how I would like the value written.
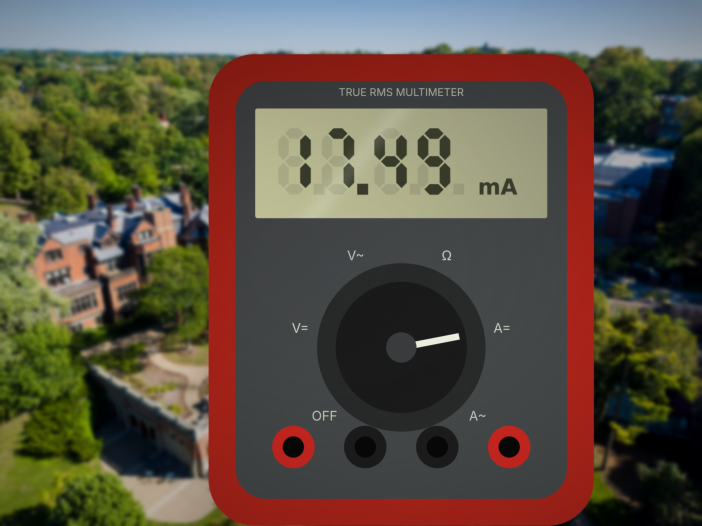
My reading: 17.49
